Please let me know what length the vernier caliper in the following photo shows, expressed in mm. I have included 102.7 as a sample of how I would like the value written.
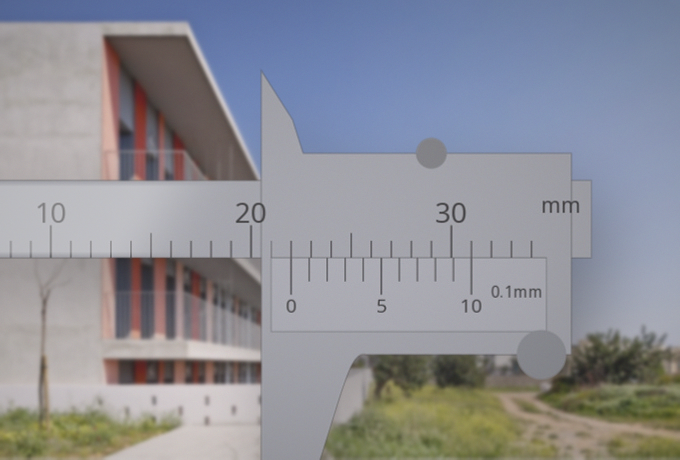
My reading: 22.0
